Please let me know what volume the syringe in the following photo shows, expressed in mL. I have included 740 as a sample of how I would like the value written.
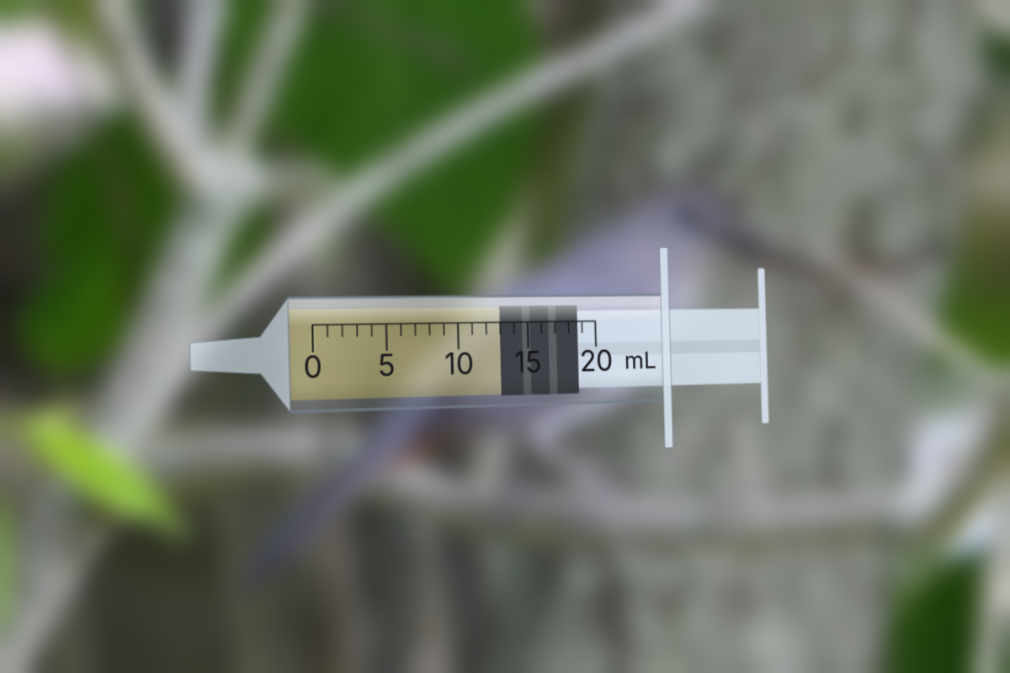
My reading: 13
